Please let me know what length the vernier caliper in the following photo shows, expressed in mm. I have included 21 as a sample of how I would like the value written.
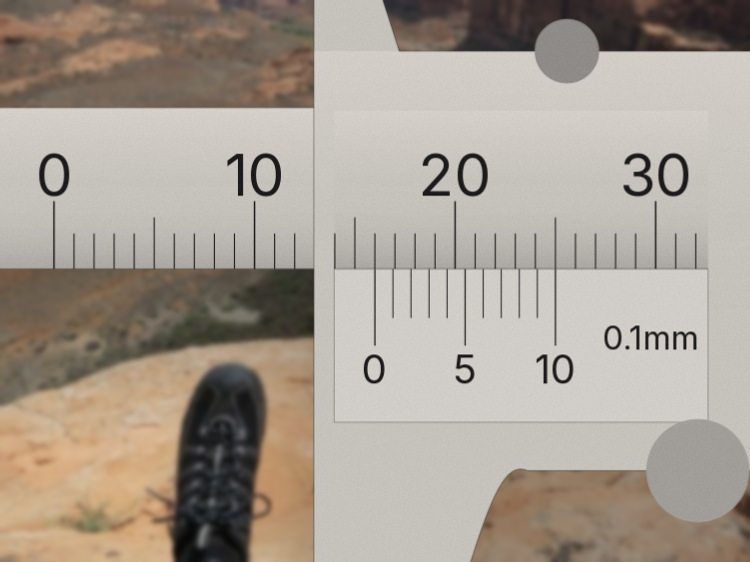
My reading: 16.0
